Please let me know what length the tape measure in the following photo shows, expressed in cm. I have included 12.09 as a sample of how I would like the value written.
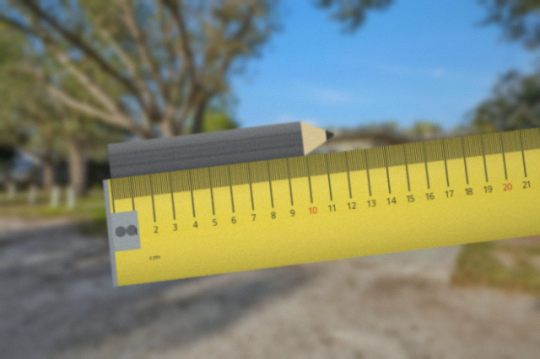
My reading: 11.5
